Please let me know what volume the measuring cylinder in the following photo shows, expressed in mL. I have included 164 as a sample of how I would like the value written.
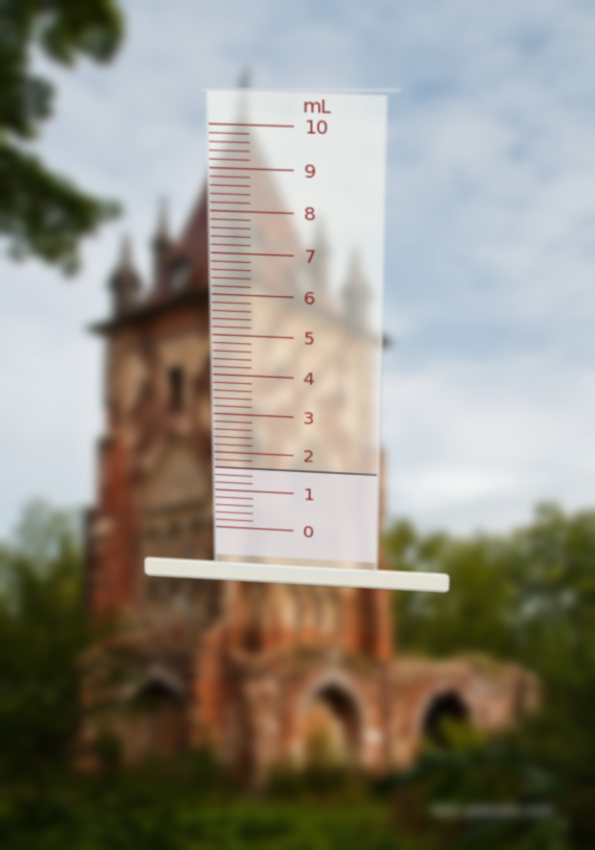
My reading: 1.6
